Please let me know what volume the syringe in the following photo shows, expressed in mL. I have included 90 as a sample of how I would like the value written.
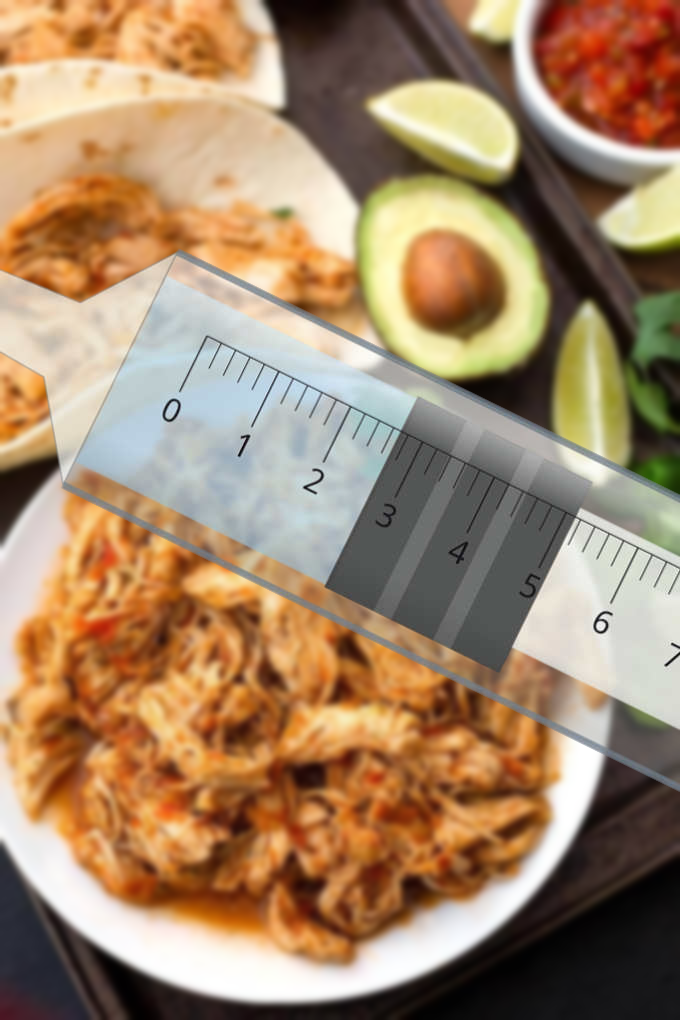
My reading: 2.7
